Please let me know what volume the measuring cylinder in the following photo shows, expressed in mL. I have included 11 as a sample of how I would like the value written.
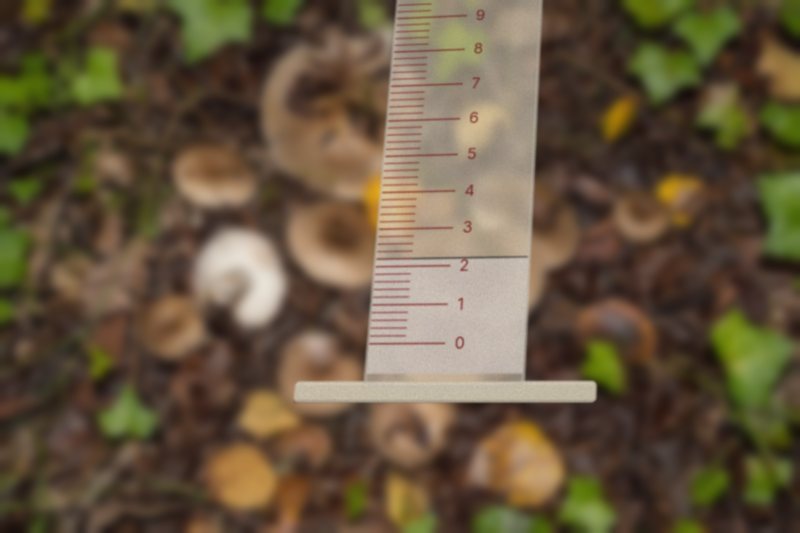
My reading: 2.2
